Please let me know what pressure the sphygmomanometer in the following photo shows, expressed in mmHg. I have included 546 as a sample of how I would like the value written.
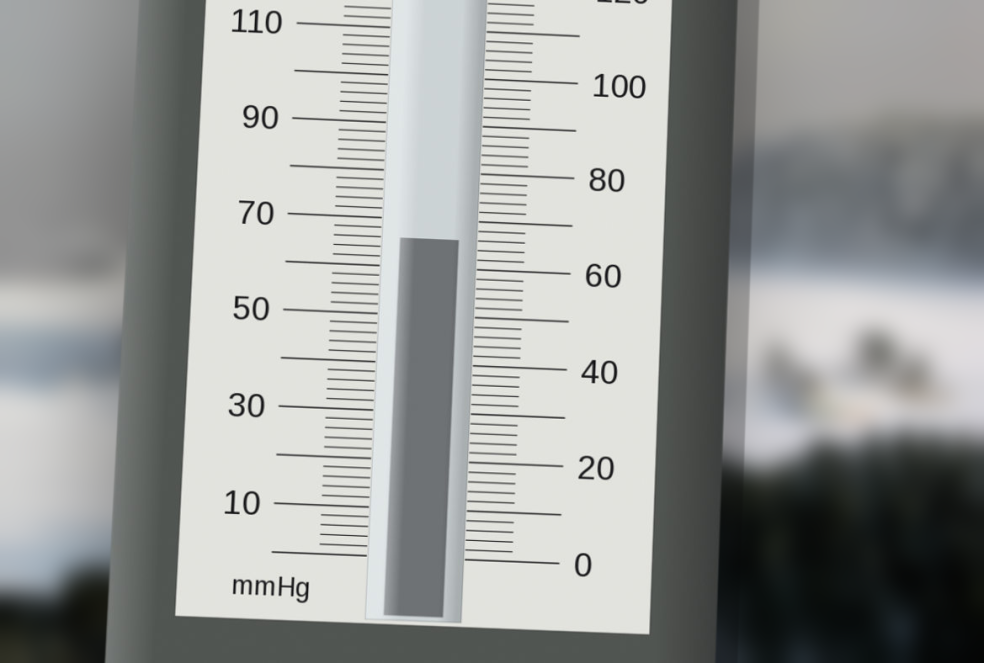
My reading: 66
